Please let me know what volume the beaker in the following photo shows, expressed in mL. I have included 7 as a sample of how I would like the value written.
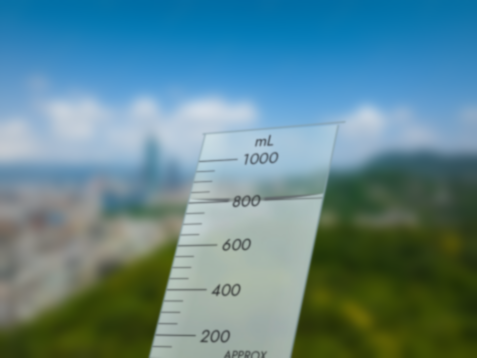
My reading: 800
